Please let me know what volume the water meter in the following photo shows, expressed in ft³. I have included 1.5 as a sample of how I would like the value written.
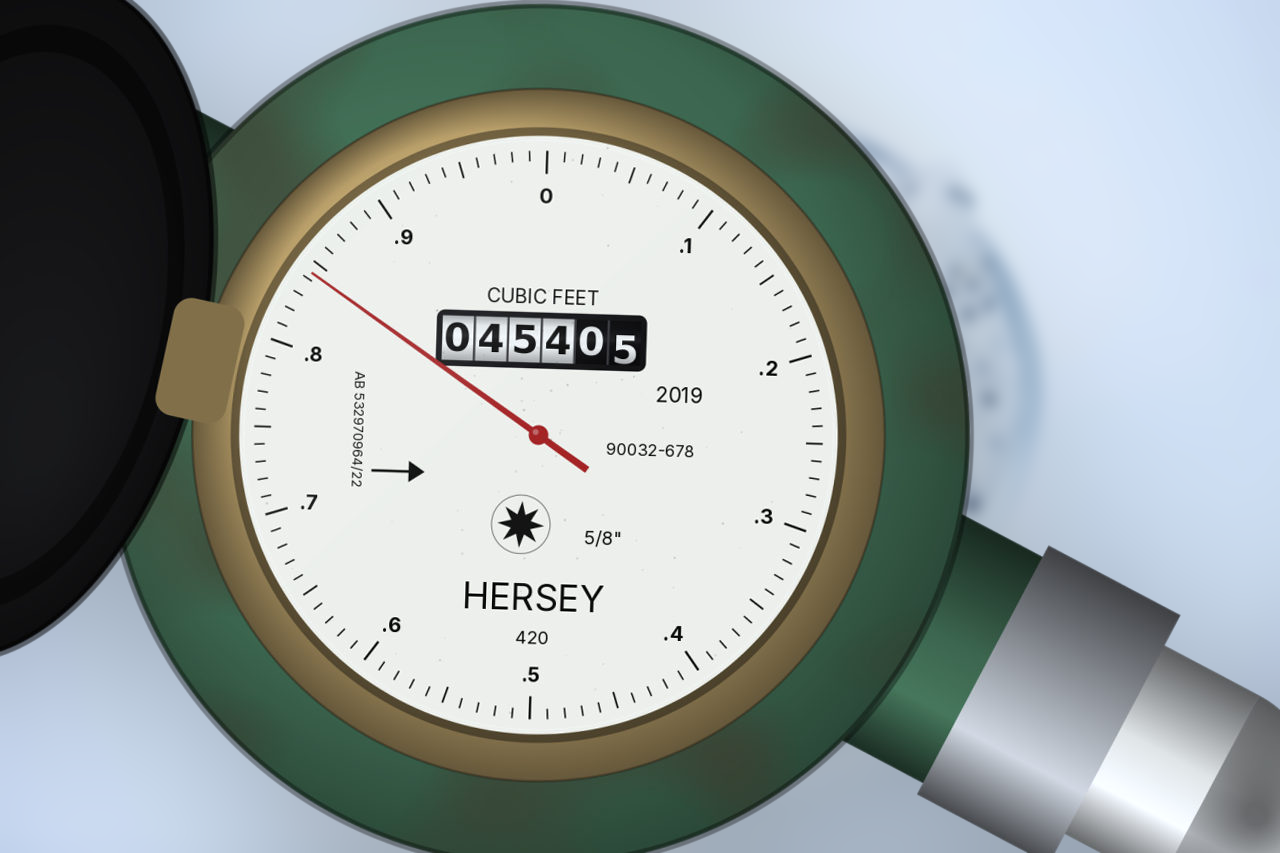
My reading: 45404.84
